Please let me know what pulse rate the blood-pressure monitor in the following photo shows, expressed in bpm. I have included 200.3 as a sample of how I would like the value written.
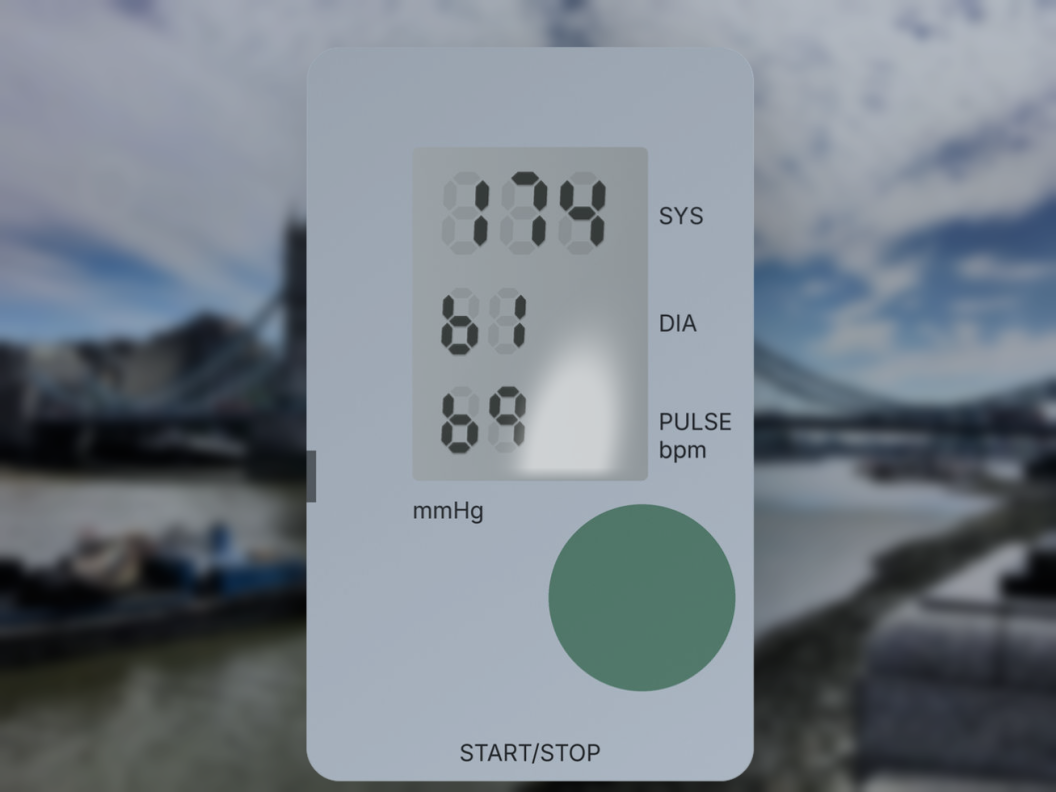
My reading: 69
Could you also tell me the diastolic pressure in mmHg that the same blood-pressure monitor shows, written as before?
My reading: 61
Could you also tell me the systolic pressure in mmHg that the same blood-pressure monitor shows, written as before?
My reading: 174
